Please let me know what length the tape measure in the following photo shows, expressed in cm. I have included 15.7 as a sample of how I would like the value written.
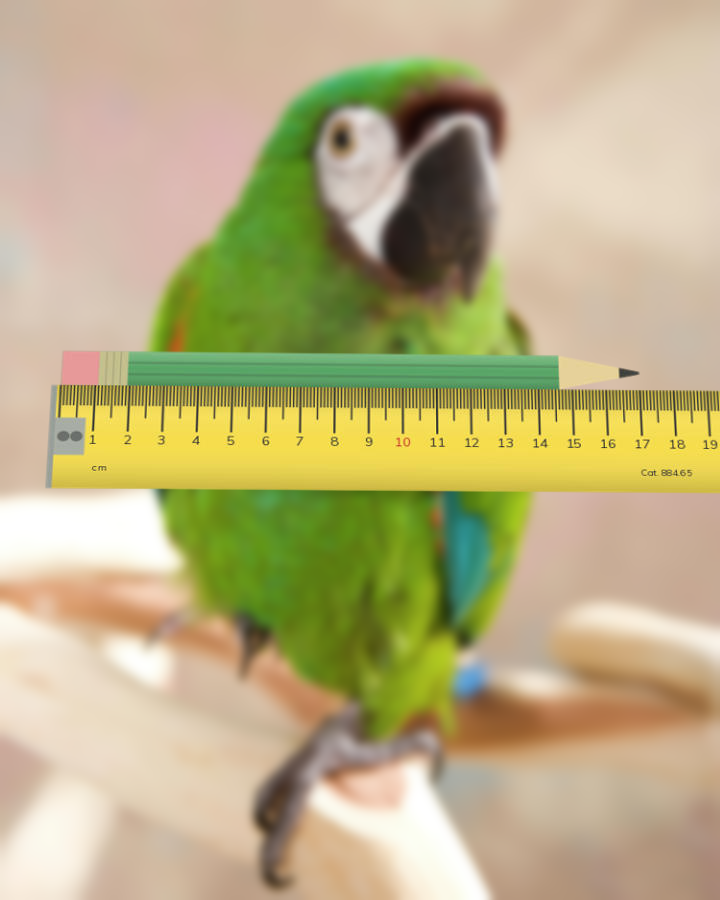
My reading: 17
